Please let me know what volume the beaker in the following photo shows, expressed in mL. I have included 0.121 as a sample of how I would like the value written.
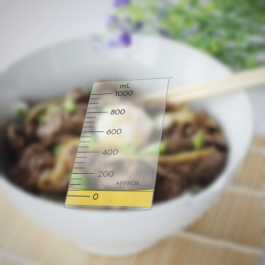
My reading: 50
